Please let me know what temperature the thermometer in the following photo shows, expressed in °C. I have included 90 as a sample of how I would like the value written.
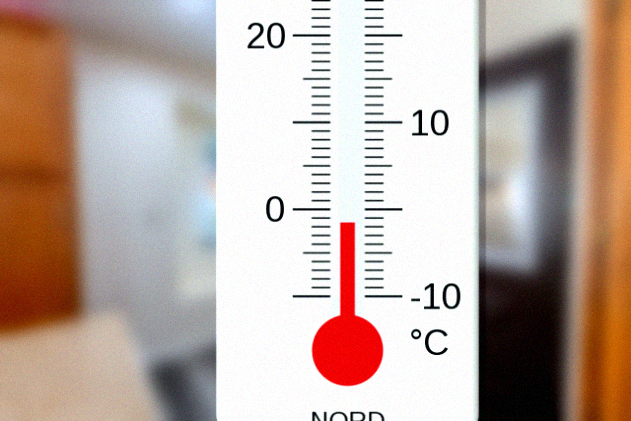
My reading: -1.5
